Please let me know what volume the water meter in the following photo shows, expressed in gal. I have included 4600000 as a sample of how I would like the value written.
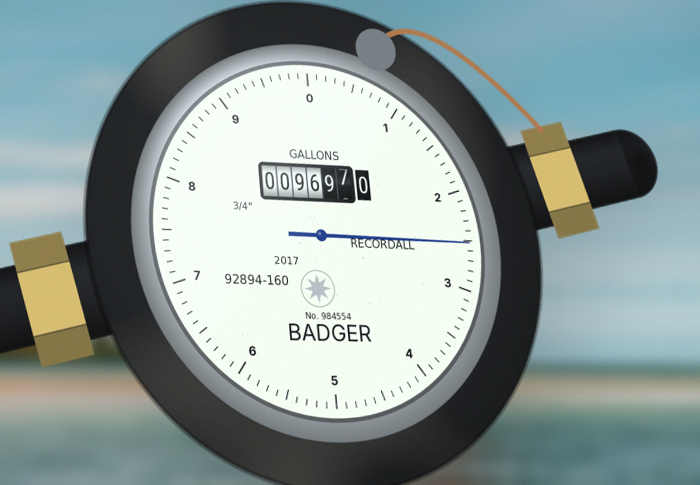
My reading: 96972.5
